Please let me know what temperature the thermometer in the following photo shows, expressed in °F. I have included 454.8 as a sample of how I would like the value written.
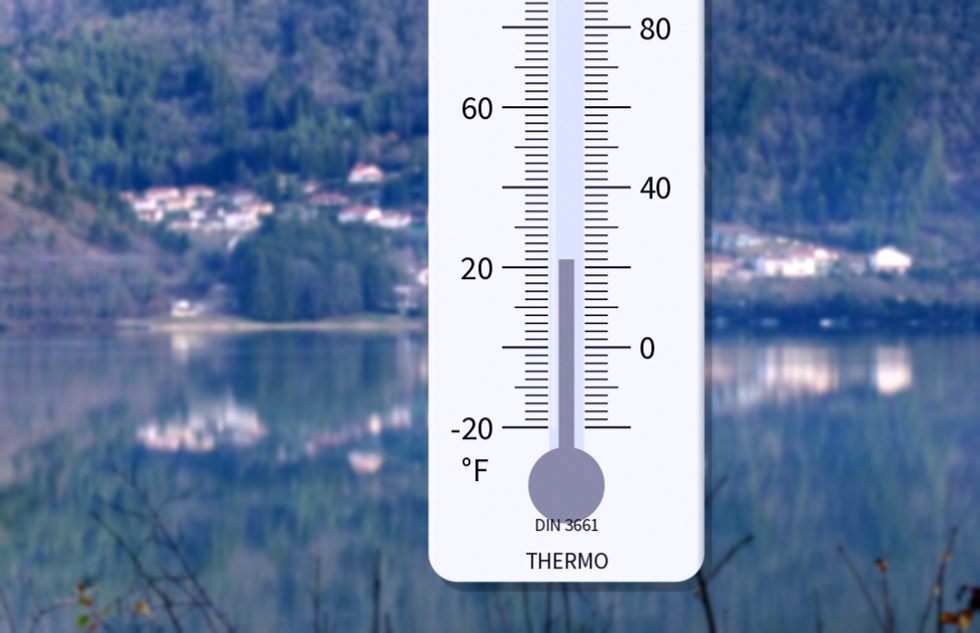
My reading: 22
